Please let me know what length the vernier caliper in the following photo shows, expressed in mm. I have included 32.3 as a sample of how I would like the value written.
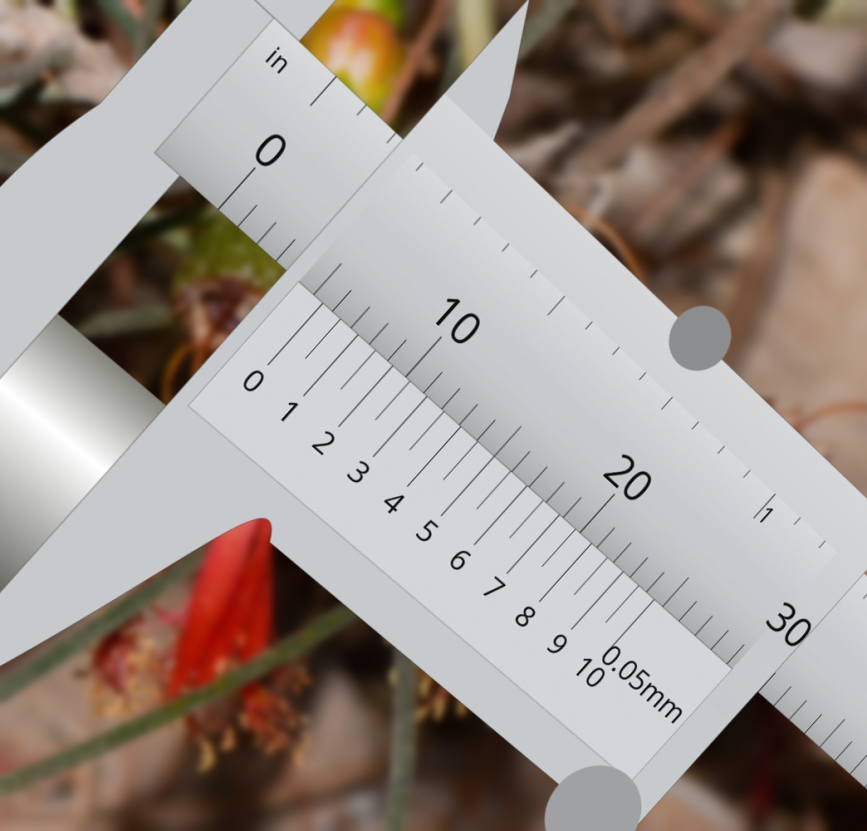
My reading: 5.50
